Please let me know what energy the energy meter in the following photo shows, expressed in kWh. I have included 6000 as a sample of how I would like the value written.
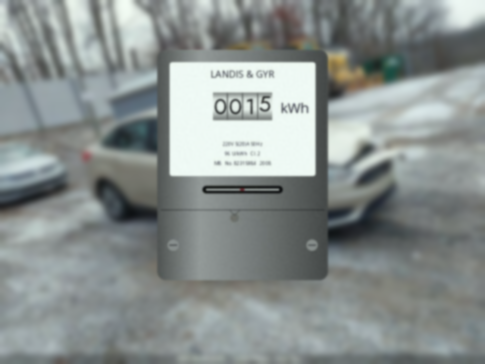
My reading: 15
